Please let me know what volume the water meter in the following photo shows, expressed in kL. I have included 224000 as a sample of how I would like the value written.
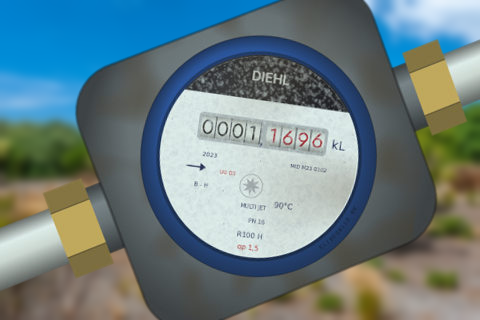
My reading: 1.1696
